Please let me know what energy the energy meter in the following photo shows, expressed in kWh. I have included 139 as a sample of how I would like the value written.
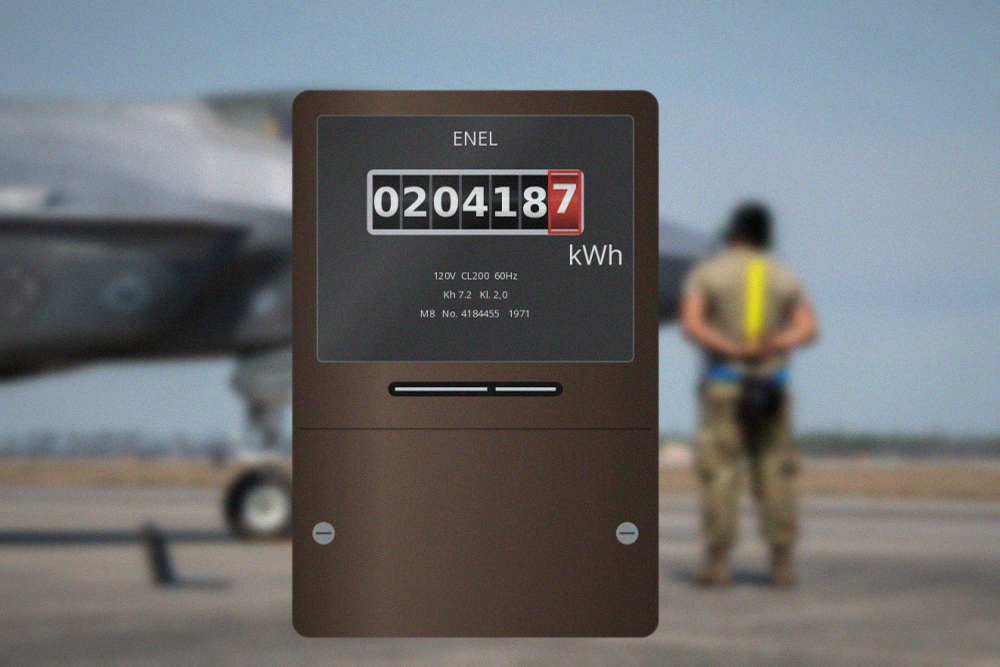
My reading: 20418.7
